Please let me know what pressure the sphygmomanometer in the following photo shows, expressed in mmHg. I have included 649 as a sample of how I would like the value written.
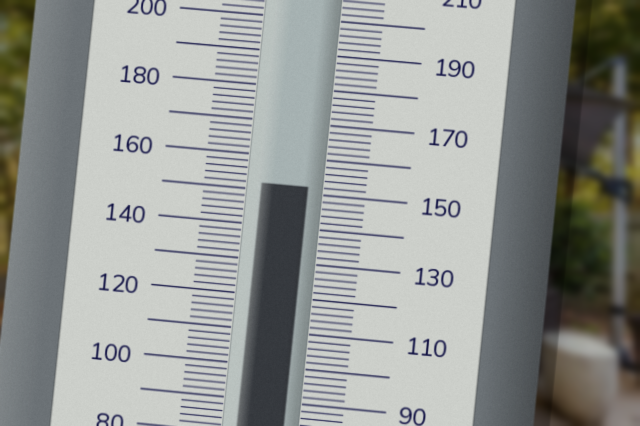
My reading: 152
